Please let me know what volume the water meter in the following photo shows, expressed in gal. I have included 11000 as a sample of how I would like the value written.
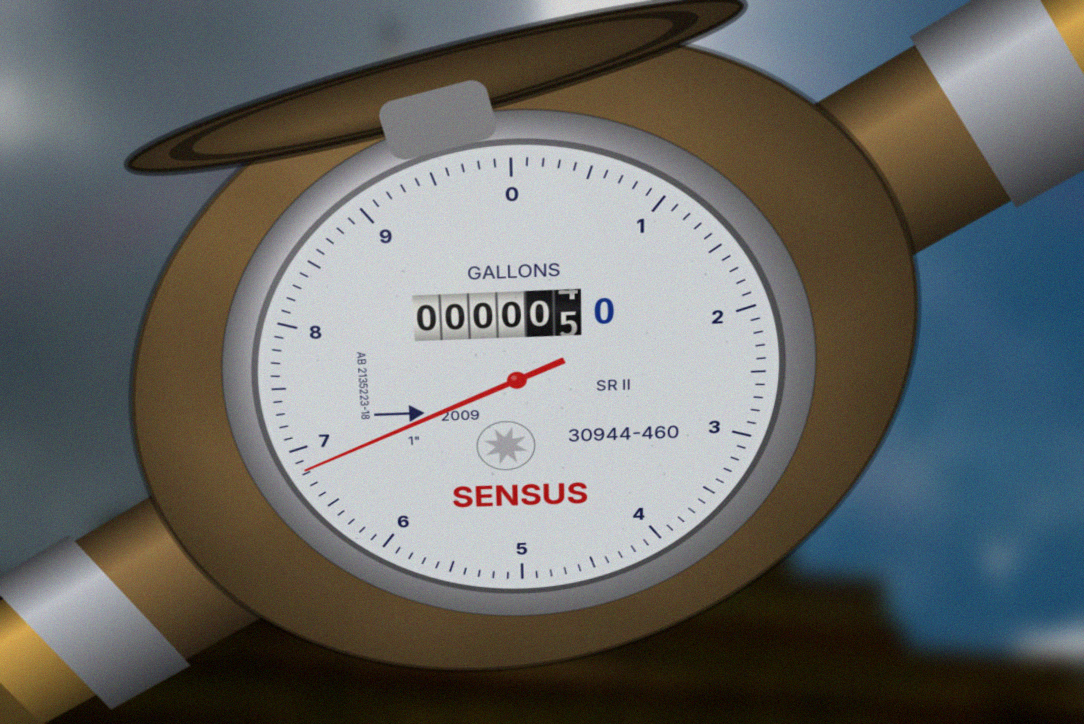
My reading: 46.8
